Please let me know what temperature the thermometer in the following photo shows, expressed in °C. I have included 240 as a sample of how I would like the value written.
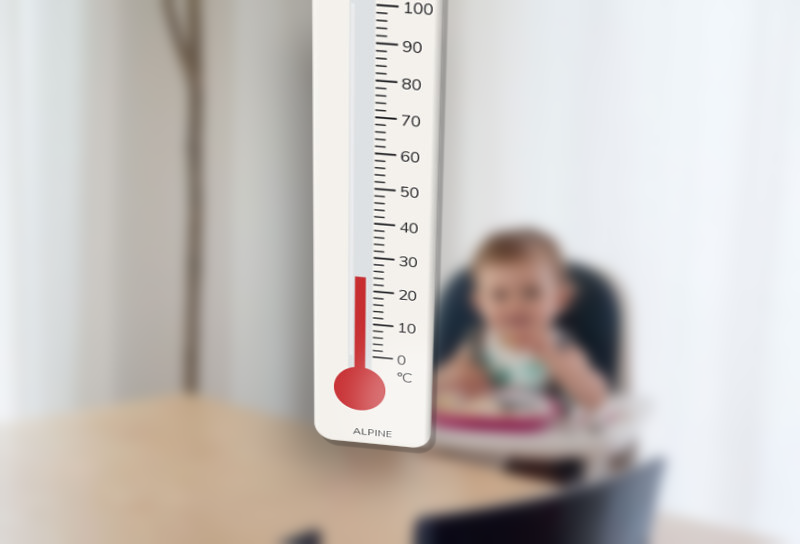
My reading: 24
